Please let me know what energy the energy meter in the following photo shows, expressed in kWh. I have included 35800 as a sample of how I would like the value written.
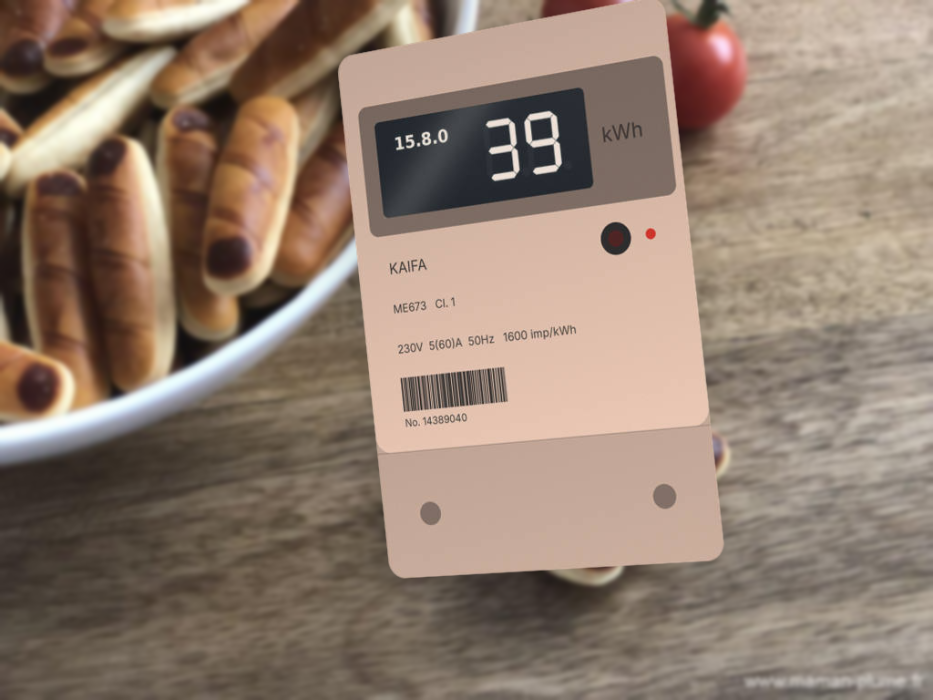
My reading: 39
